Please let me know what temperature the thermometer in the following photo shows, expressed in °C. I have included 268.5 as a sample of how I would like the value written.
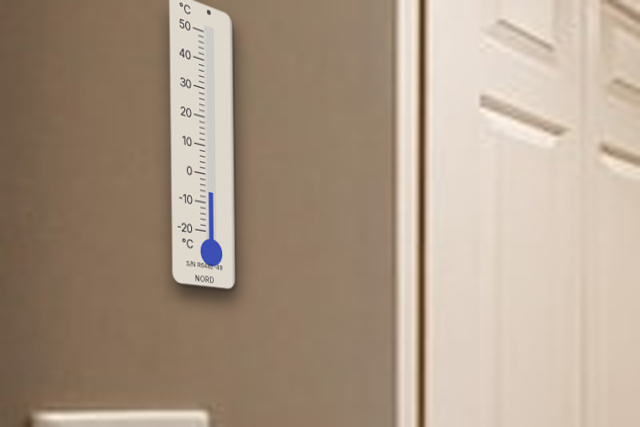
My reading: -6
